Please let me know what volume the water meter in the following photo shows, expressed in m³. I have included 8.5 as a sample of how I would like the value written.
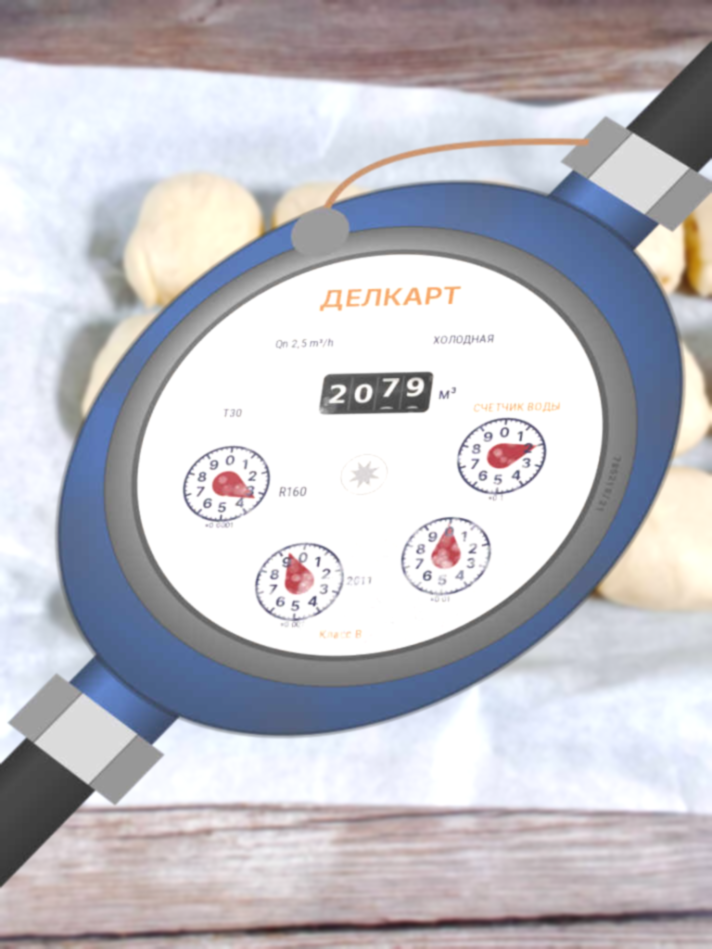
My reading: 2079.1993
